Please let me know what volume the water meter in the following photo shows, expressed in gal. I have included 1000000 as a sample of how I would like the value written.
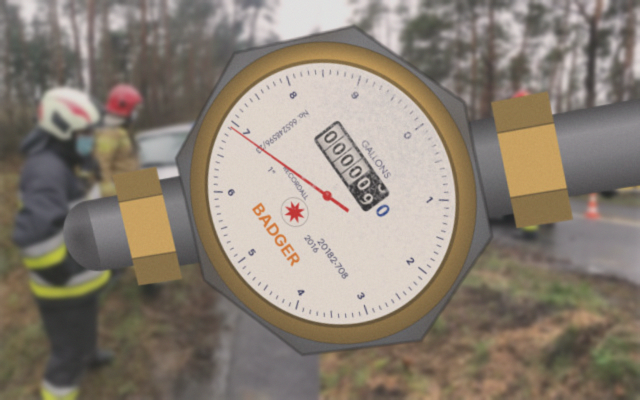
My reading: 86.9
